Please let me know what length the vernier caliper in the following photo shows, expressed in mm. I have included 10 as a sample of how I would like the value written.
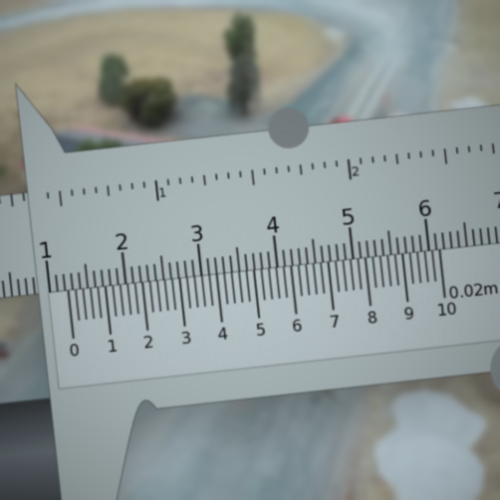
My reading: 12.4
